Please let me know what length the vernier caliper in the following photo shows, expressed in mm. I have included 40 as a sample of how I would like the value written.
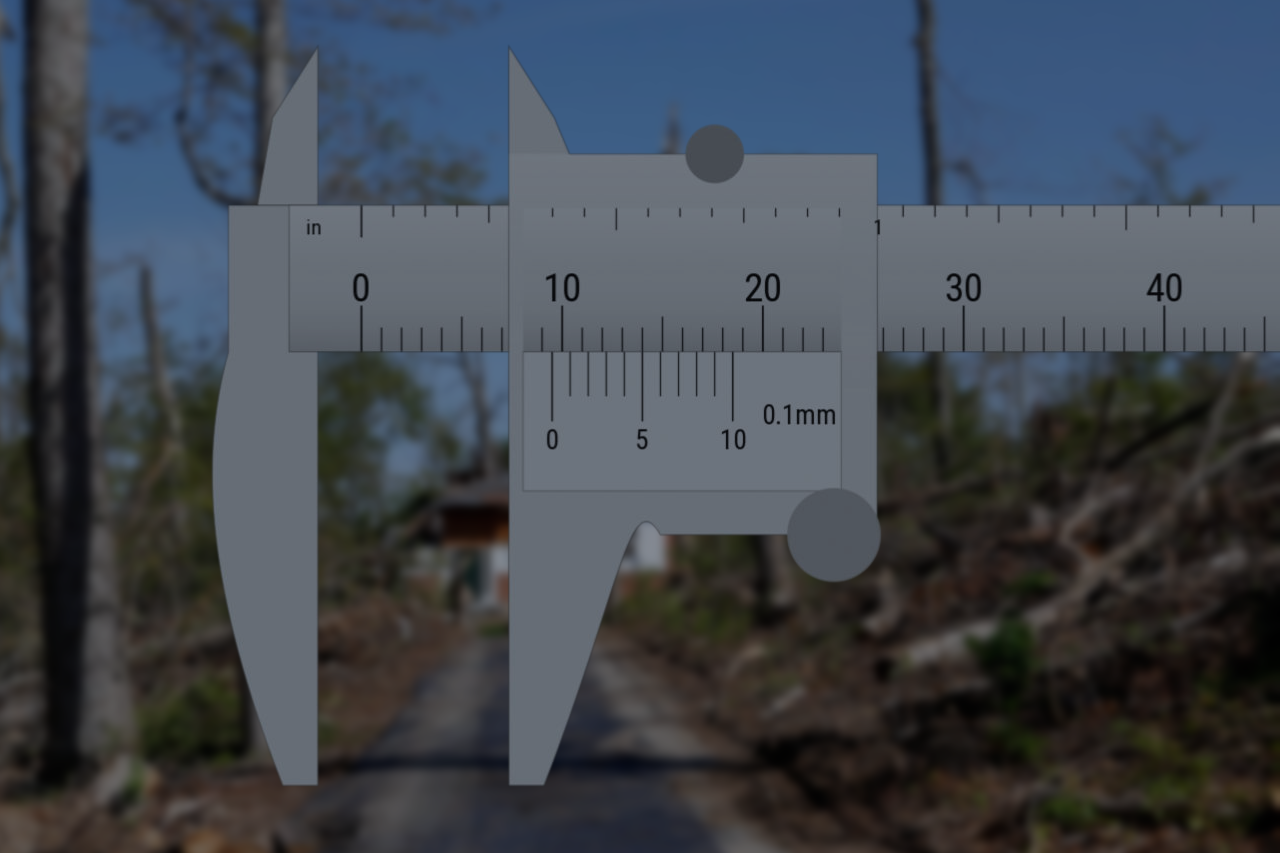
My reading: 9.5
